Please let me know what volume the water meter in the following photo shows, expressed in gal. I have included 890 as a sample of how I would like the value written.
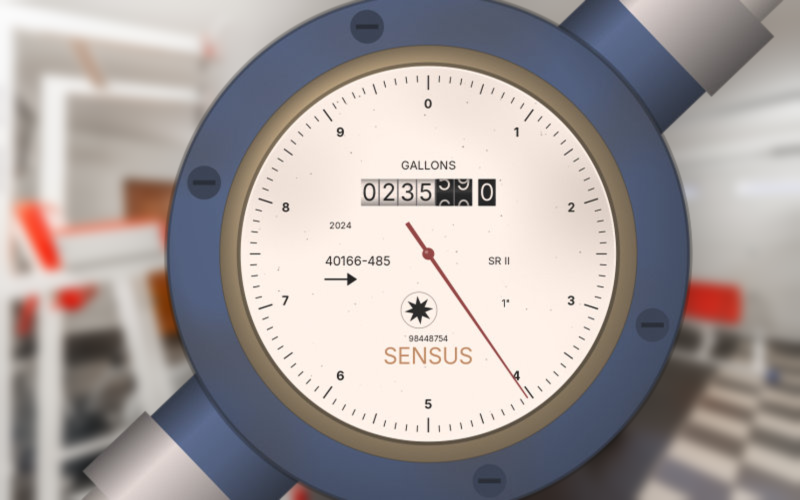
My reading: 235594.0
